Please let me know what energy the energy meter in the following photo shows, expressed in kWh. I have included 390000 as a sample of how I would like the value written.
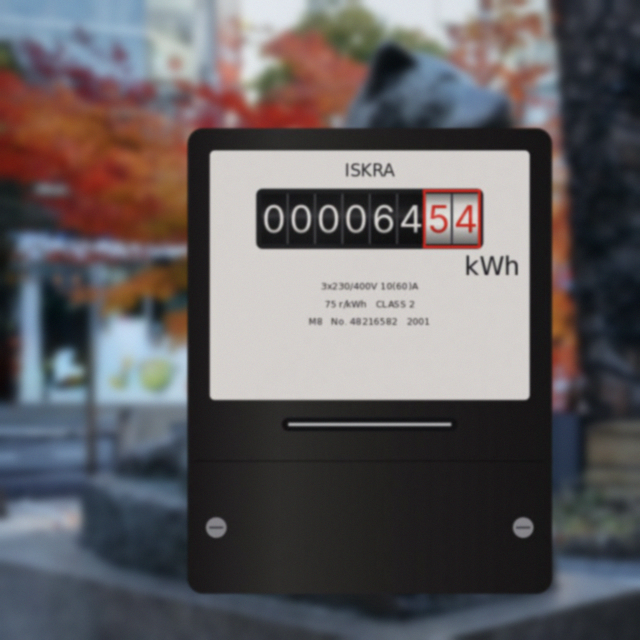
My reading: 64.54
